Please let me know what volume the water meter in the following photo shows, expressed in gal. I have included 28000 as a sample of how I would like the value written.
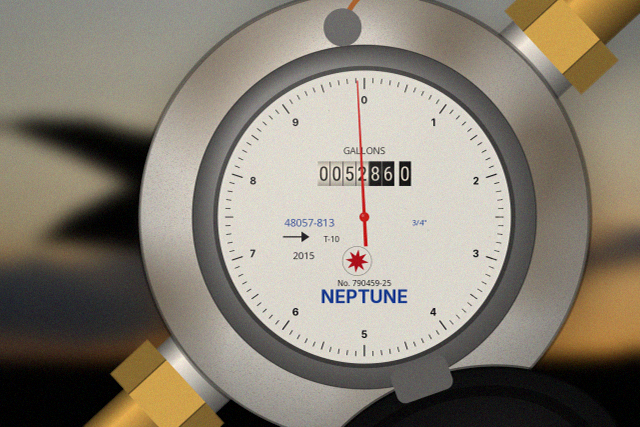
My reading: 52859.9
